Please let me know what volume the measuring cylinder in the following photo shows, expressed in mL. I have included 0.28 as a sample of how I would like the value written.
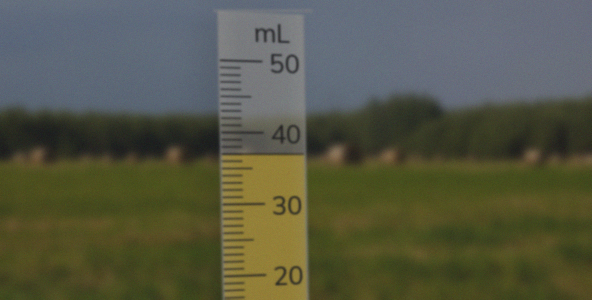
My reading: 37
